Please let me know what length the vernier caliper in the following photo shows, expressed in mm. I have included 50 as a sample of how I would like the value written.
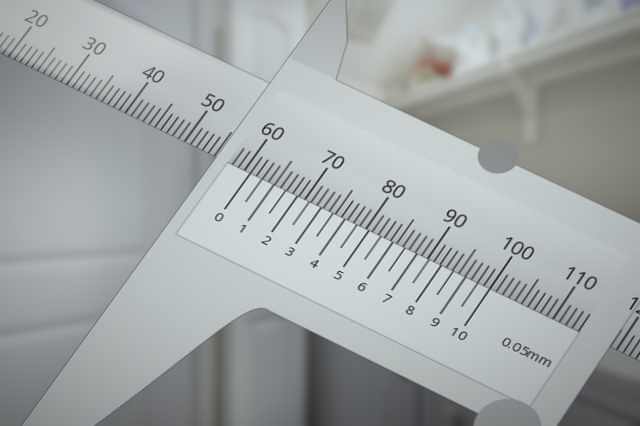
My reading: 61.0
